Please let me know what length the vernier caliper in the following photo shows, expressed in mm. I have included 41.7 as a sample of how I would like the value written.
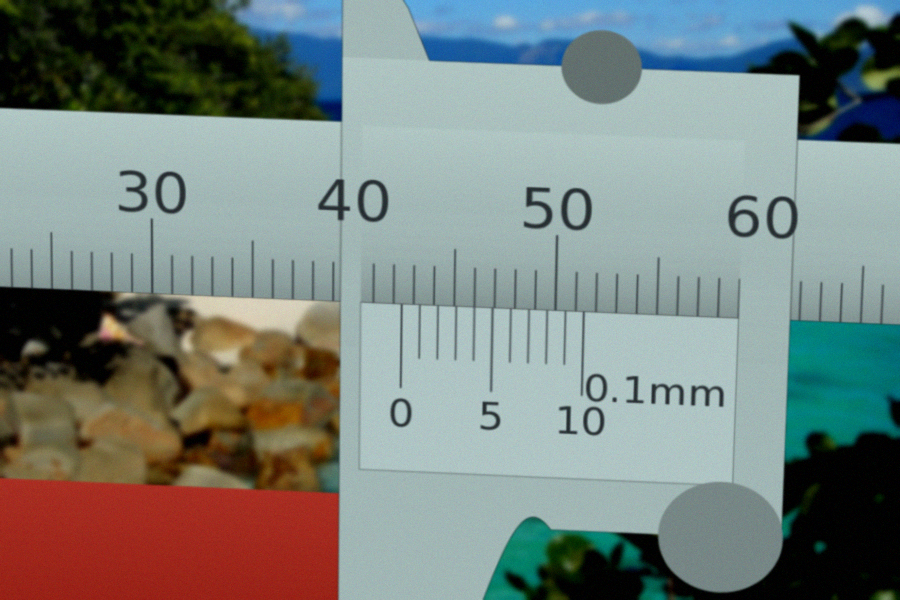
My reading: 42.4
